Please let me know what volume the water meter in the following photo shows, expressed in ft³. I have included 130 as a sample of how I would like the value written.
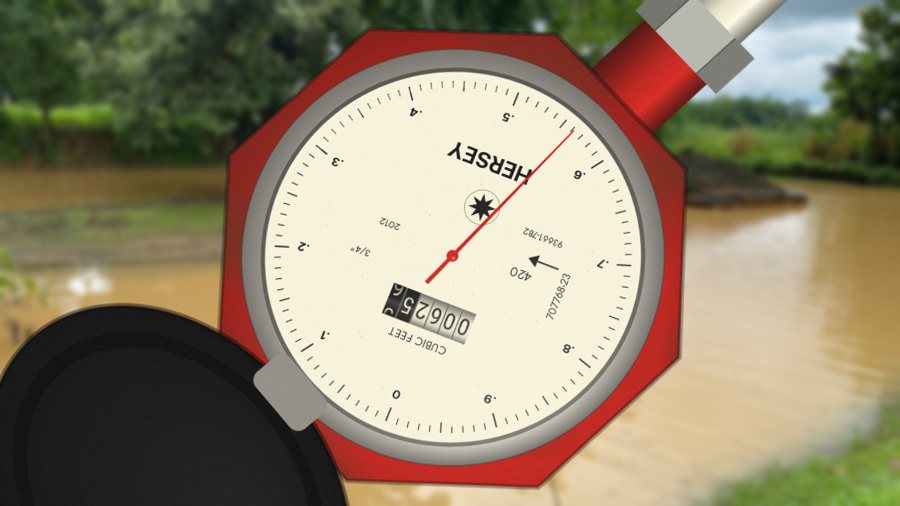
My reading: 6255.56
